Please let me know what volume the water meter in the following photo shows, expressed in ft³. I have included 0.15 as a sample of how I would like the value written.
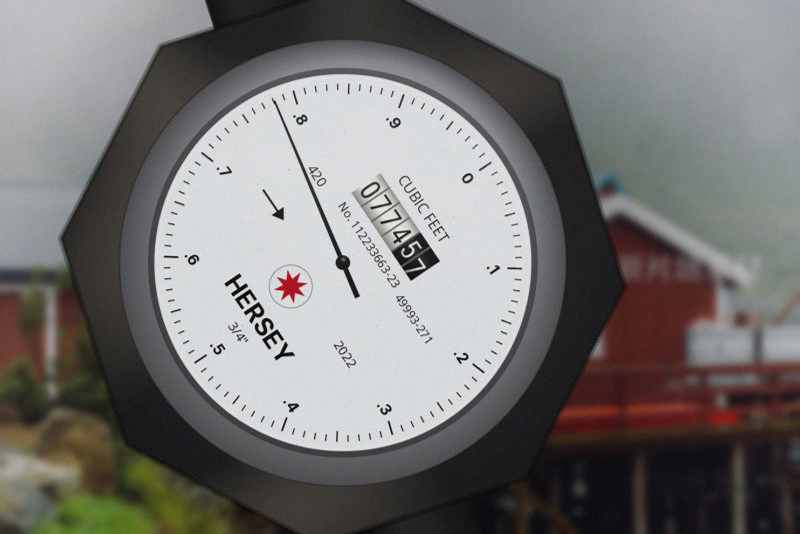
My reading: 77456.78
